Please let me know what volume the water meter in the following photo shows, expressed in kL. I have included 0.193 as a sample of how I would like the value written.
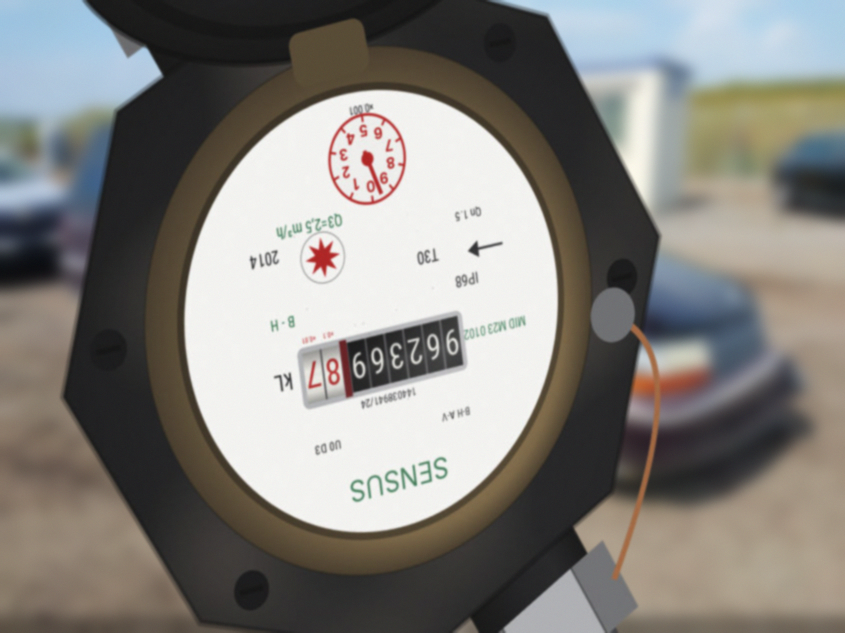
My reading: 962369.869
